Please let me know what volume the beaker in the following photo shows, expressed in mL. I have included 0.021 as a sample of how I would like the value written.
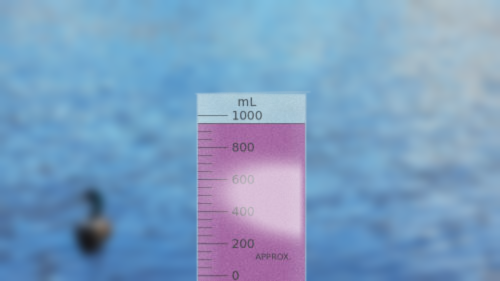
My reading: 950
